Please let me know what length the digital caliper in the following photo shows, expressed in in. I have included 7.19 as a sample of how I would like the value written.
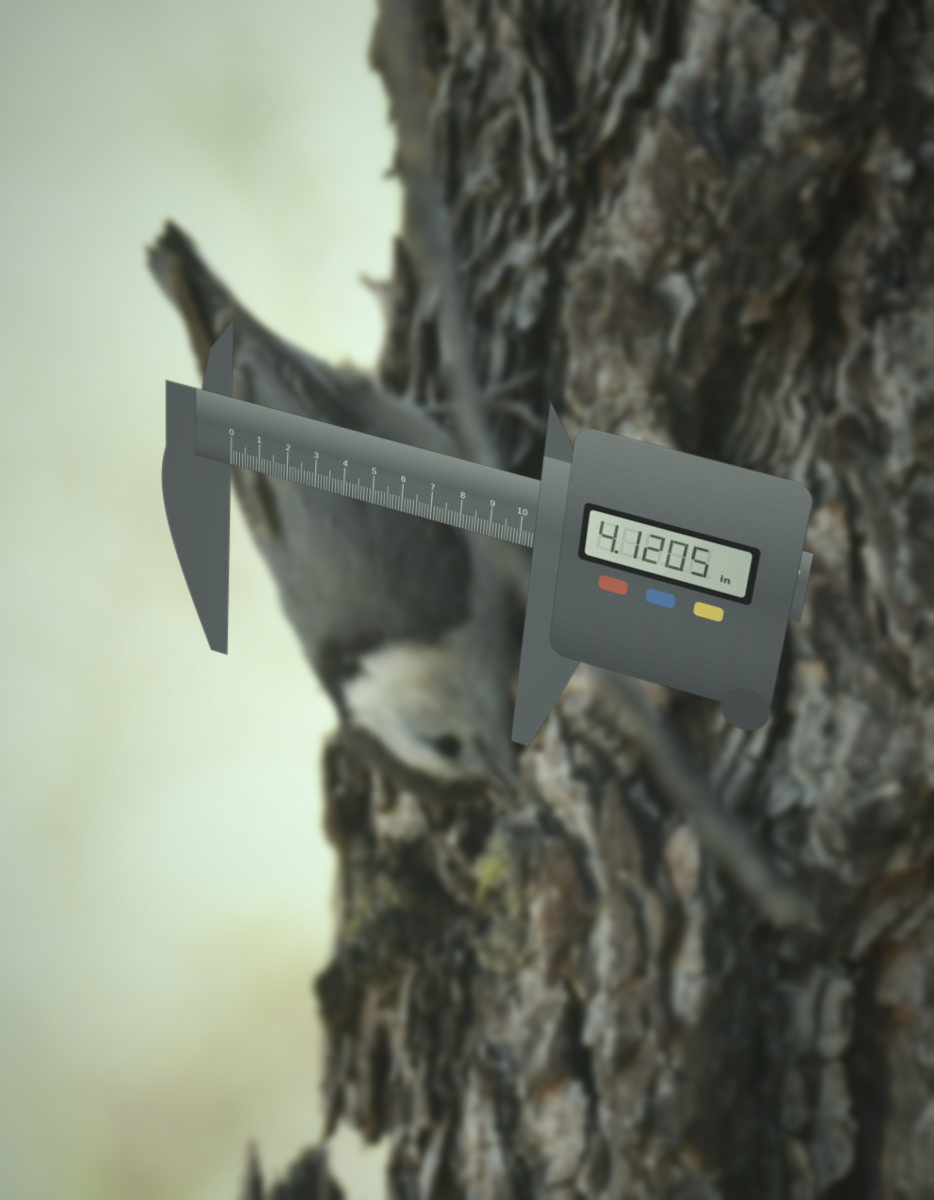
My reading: 4.1205
